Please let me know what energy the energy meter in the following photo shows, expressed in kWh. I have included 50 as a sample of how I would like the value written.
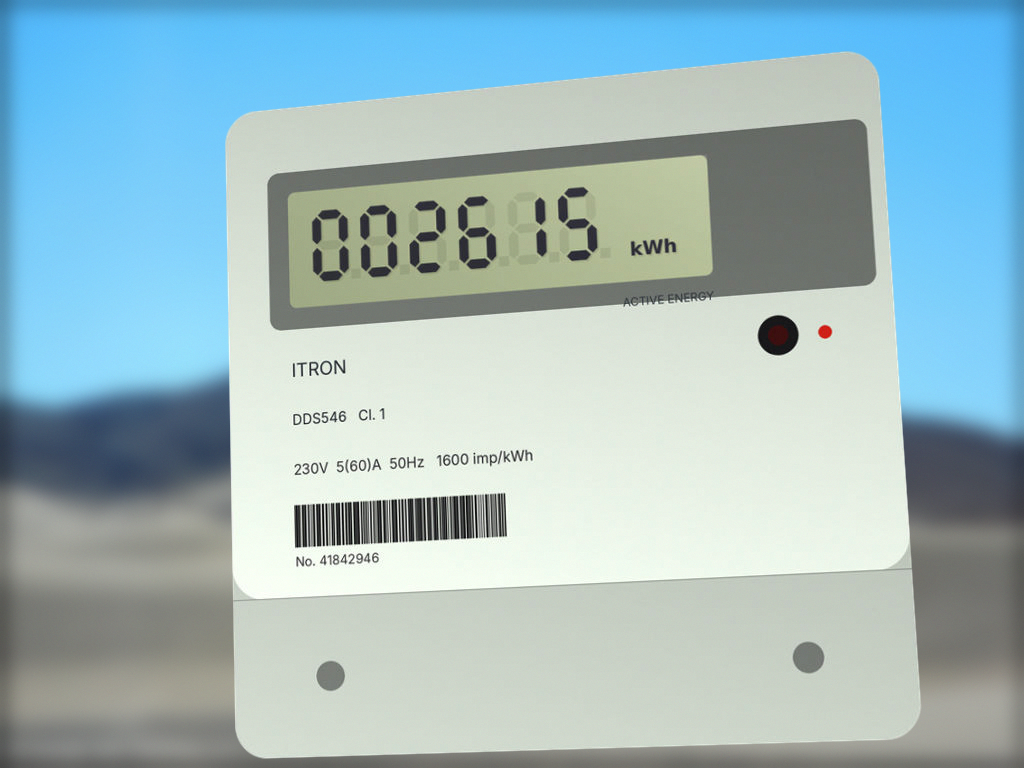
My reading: 2615
